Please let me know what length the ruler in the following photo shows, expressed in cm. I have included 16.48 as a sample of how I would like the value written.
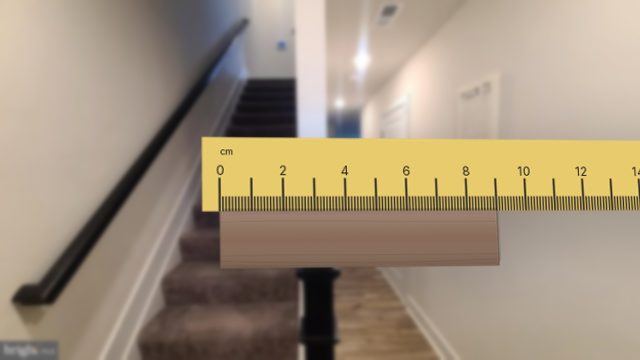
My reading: 9
